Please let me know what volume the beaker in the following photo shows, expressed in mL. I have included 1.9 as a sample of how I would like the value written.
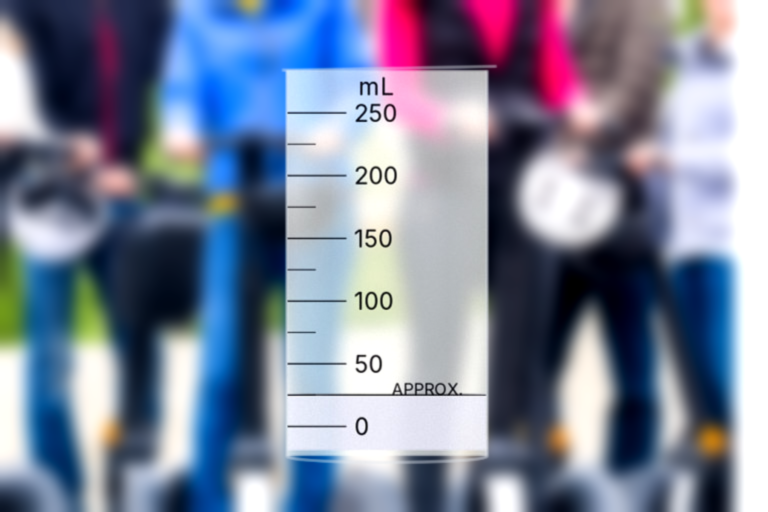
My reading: 25
